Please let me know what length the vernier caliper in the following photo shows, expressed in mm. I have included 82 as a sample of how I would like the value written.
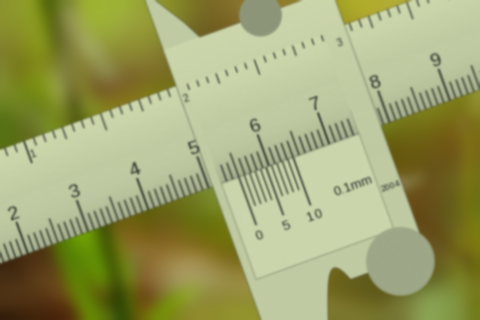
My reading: 55.0
